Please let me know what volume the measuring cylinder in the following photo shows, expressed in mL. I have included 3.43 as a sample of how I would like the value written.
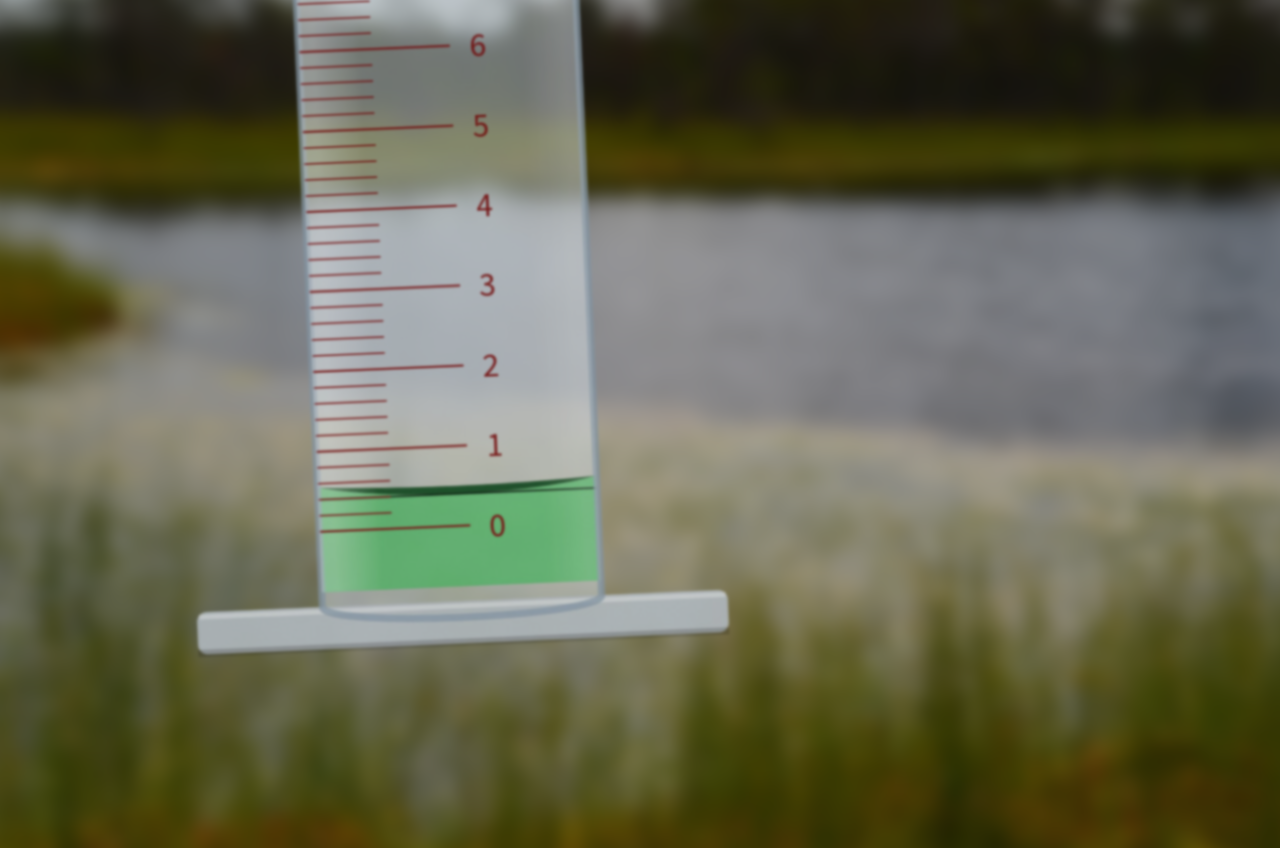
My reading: 0.4
